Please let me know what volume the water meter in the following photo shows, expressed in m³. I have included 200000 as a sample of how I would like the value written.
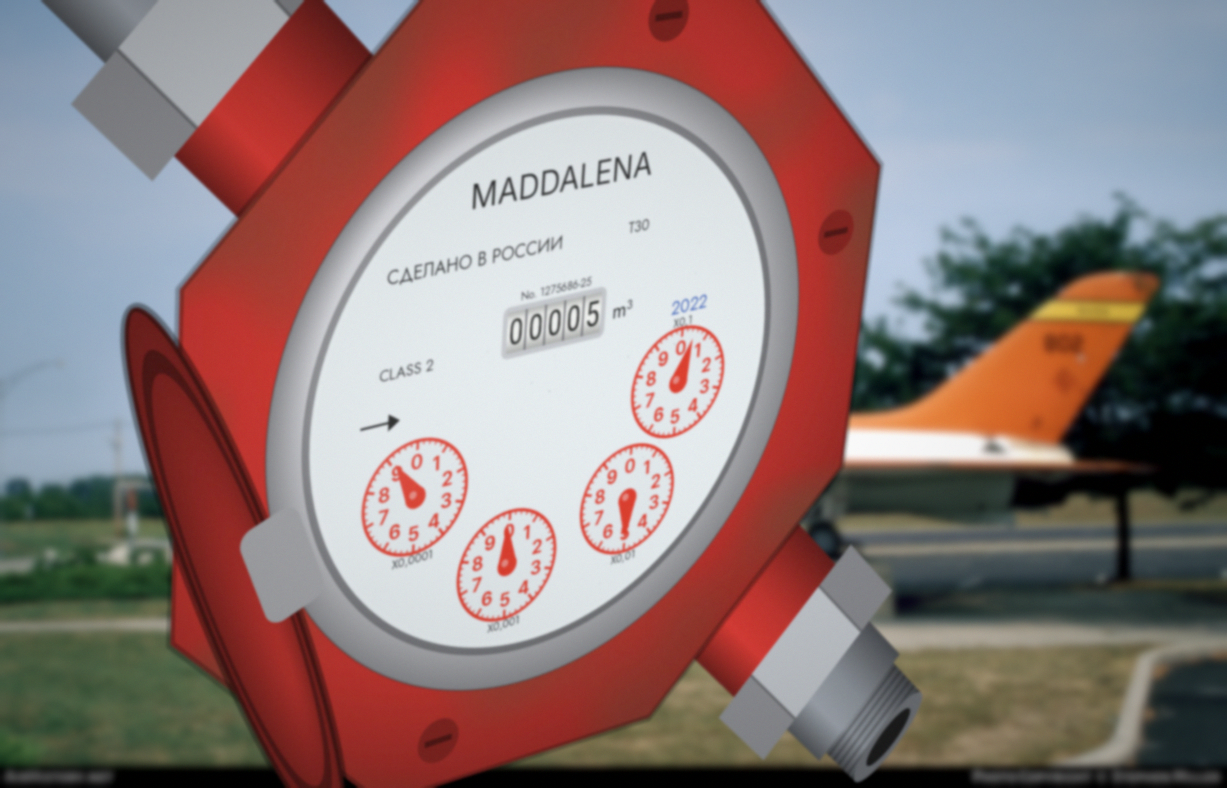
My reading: 5.0499
